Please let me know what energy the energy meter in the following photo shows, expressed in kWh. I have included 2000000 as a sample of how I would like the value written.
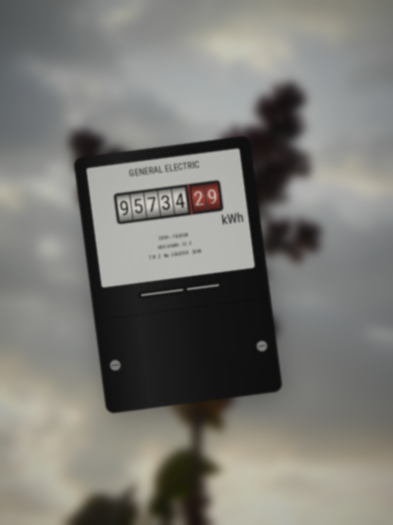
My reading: 95734.29
